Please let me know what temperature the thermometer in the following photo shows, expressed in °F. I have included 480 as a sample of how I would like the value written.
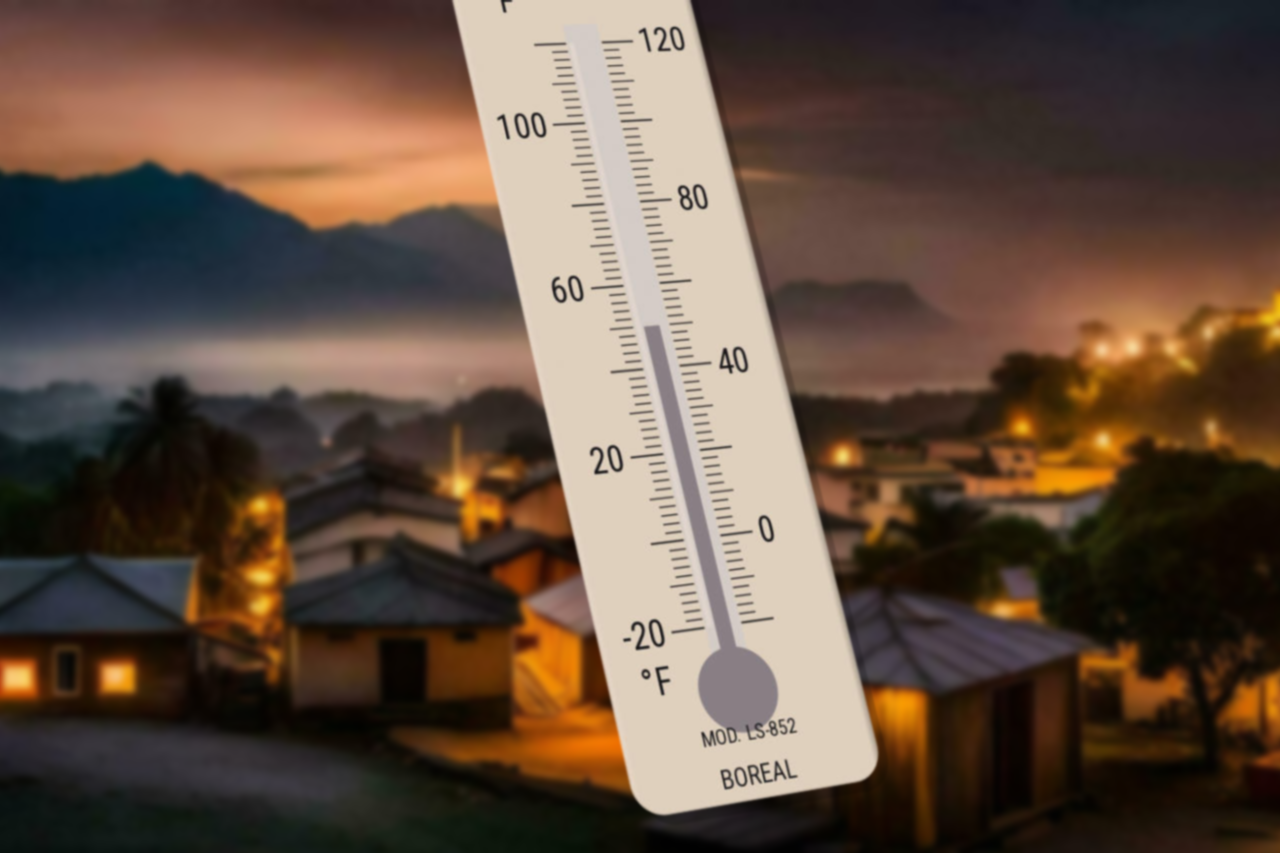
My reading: 50
